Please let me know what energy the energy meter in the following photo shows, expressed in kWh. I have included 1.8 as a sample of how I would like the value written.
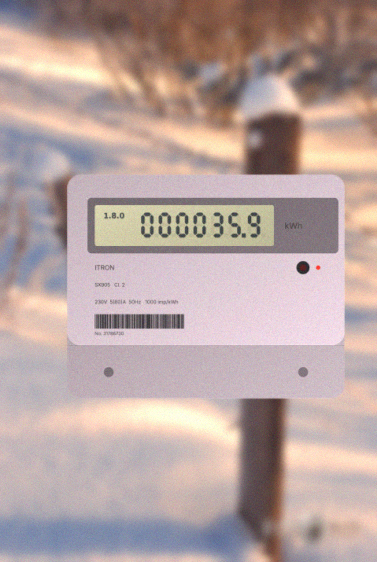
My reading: 35.9
